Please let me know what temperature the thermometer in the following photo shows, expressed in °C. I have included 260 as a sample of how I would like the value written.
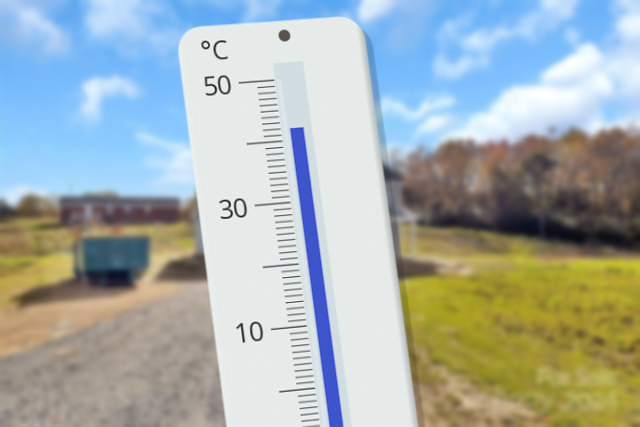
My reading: 42
